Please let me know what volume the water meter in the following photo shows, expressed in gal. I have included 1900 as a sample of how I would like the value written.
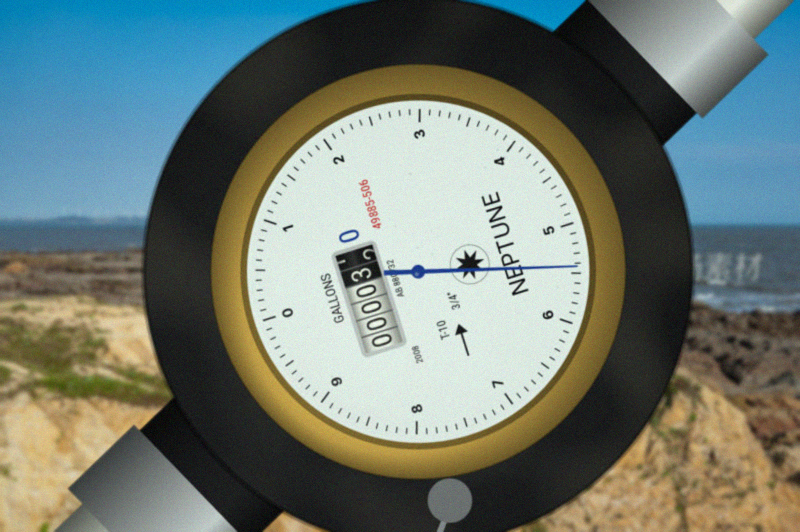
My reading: 315.4
